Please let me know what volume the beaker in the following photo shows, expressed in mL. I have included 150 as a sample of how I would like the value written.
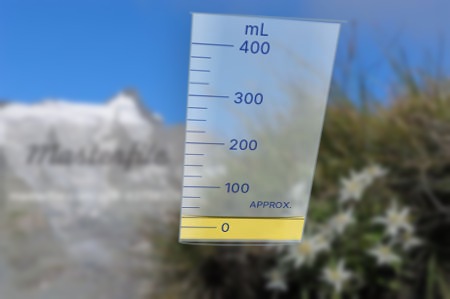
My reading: 25
